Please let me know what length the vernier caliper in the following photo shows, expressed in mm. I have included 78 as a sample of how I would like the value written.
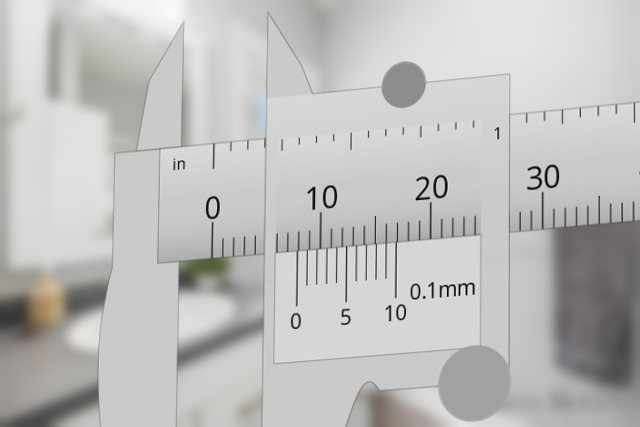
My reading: 7.9
